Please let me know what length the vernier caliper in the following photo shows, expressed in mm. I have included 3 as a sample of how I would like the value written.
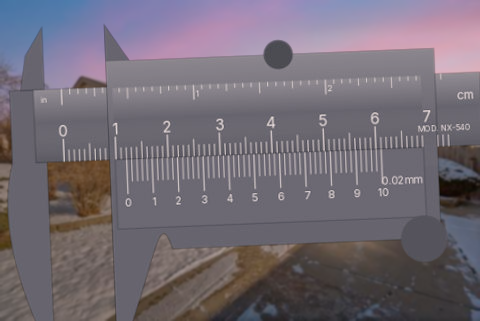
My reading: 12.0
